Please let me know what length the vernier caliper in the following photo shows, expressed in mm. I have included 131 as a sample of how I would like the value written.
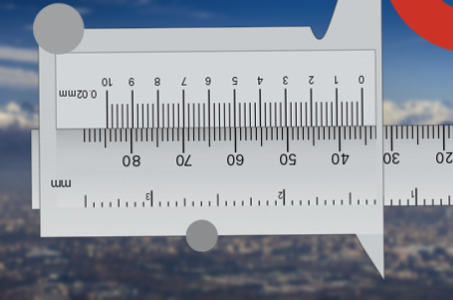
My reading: 35.6
